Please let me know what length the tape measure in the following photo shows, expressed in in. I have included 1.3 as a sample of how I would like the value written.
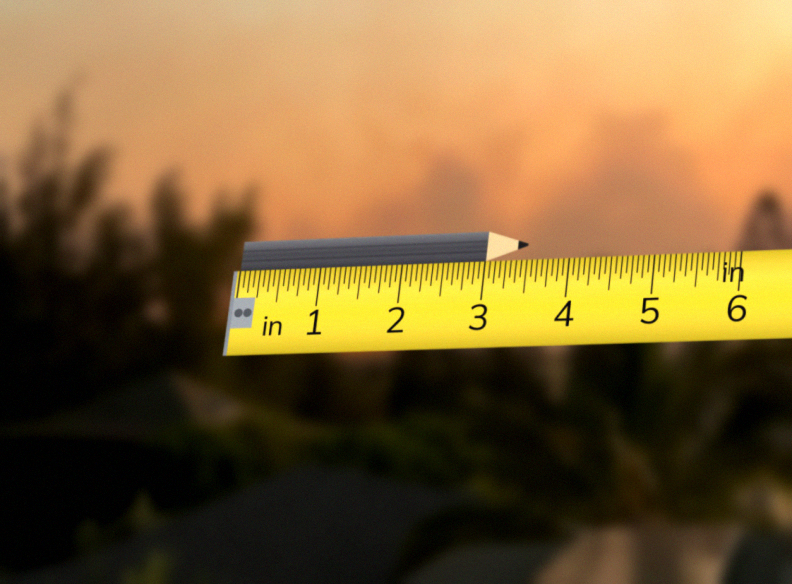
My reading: 3.5
